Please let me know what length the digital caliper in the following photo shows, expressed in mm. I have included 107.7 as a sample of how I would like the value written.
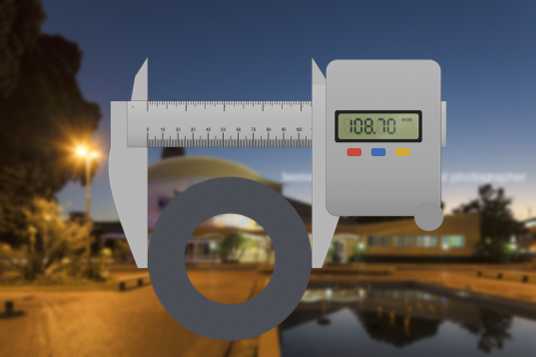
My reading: 108.70
